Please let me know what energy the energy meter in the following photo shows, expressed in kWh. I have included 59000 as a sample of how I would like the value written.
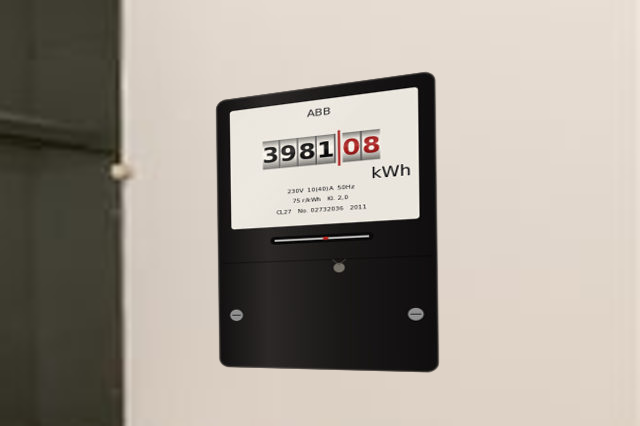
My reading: 3981.08
